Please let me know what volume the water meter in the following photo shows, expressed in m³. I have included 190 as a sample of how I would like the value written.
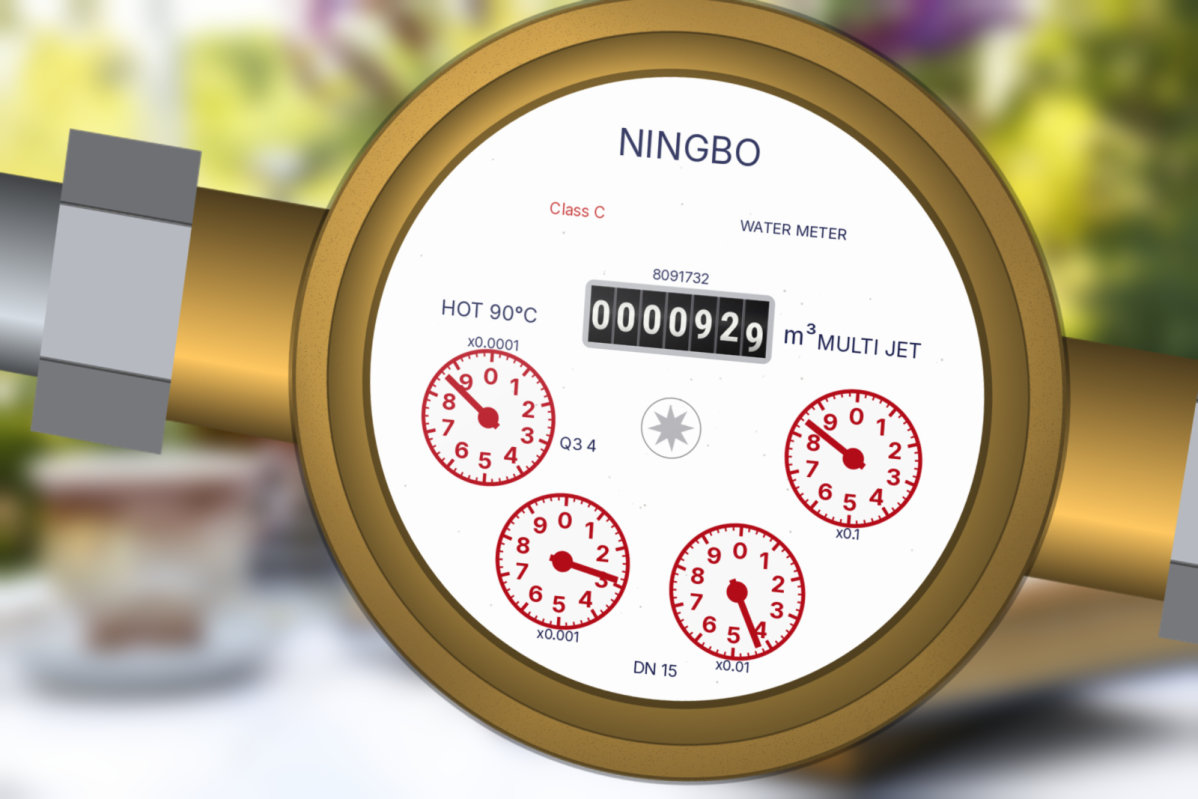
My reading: 928.8428
